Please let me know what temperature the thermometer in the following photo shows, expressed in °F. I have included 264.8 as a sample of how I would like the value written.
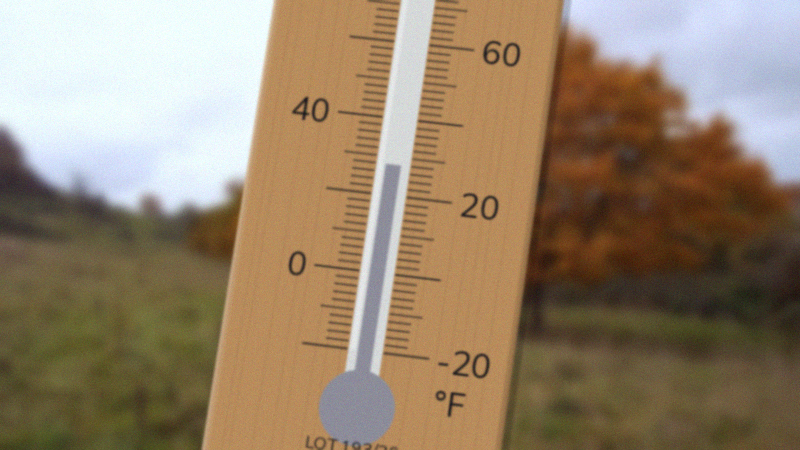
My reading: 28
